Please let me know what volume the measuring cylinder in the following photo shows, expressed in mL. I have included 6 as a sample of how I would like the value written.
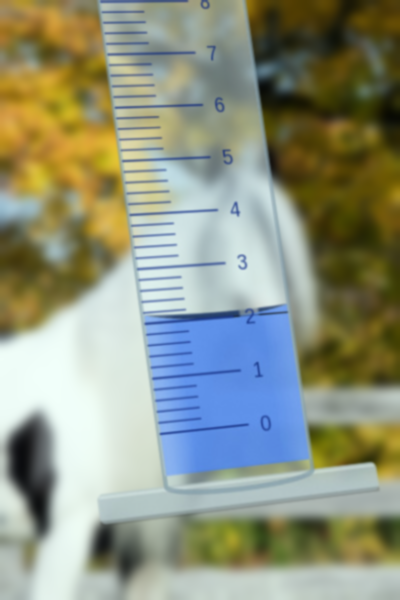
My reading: 2
